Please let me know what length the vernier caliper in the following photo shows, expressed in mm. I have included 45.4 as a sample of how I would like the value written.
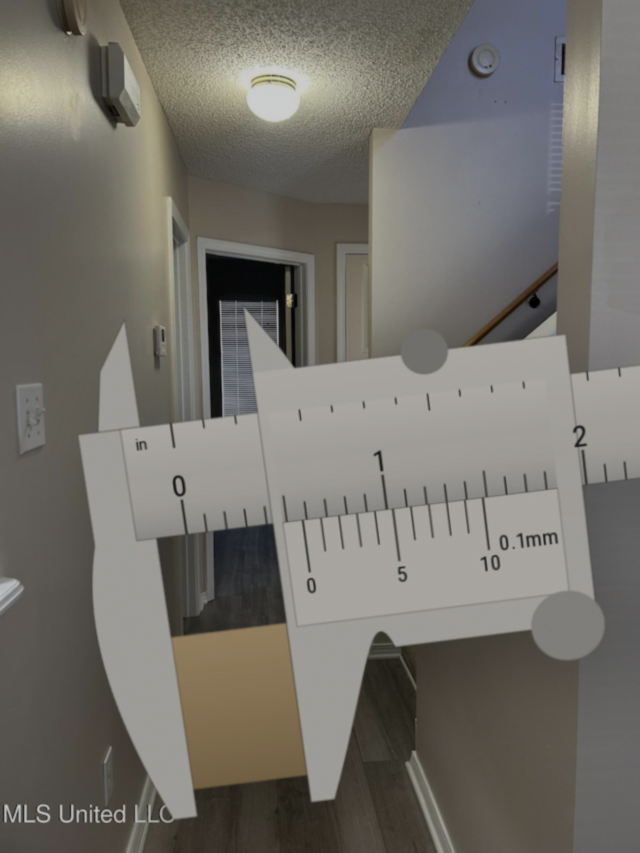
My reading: 5.8
